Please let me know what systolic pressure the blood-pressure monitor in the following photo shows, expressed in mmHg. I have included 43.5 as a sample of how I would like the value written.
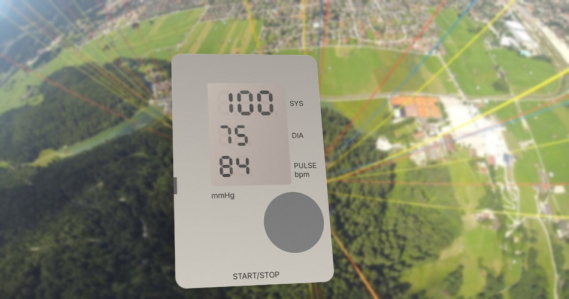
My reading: 100
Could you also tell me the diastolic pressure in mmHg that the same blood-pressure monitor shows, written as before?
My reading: 75
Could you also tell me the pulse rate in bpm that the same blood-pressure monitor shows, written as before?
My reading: 84
